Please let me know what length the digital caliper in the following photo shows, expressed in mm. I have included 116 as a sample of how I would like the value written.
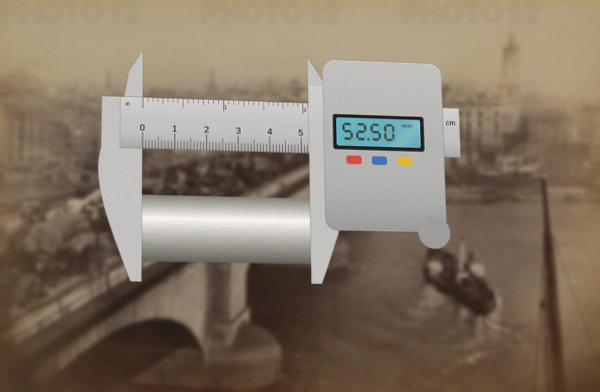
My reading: 52.50
